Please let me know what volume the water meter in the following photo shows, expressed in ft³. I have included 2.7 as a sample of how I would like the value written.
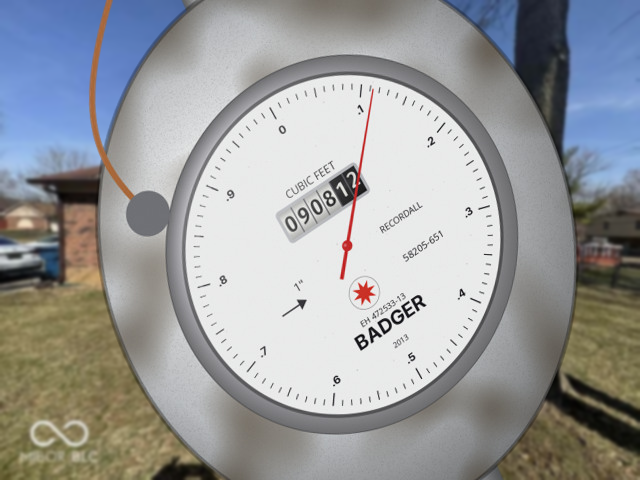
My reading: 90812.11
